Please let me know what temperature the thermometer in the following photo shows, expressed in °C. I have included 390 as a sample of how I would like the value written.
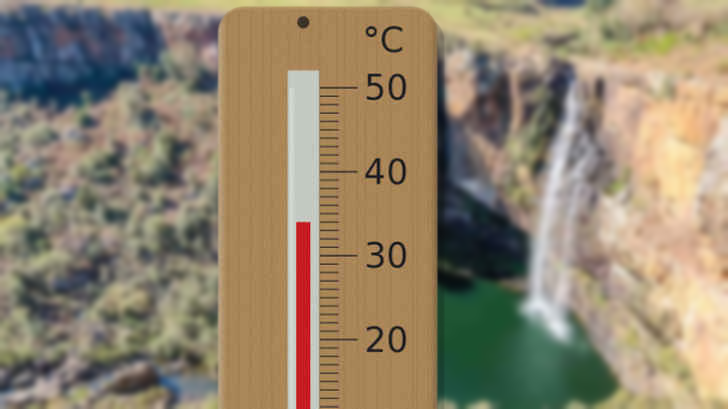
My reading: 34
